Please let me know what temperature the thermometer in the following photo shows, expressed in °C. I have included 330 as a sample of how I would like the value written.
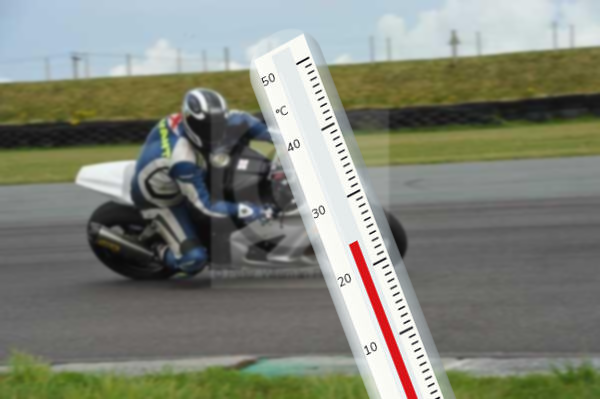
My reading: 24
